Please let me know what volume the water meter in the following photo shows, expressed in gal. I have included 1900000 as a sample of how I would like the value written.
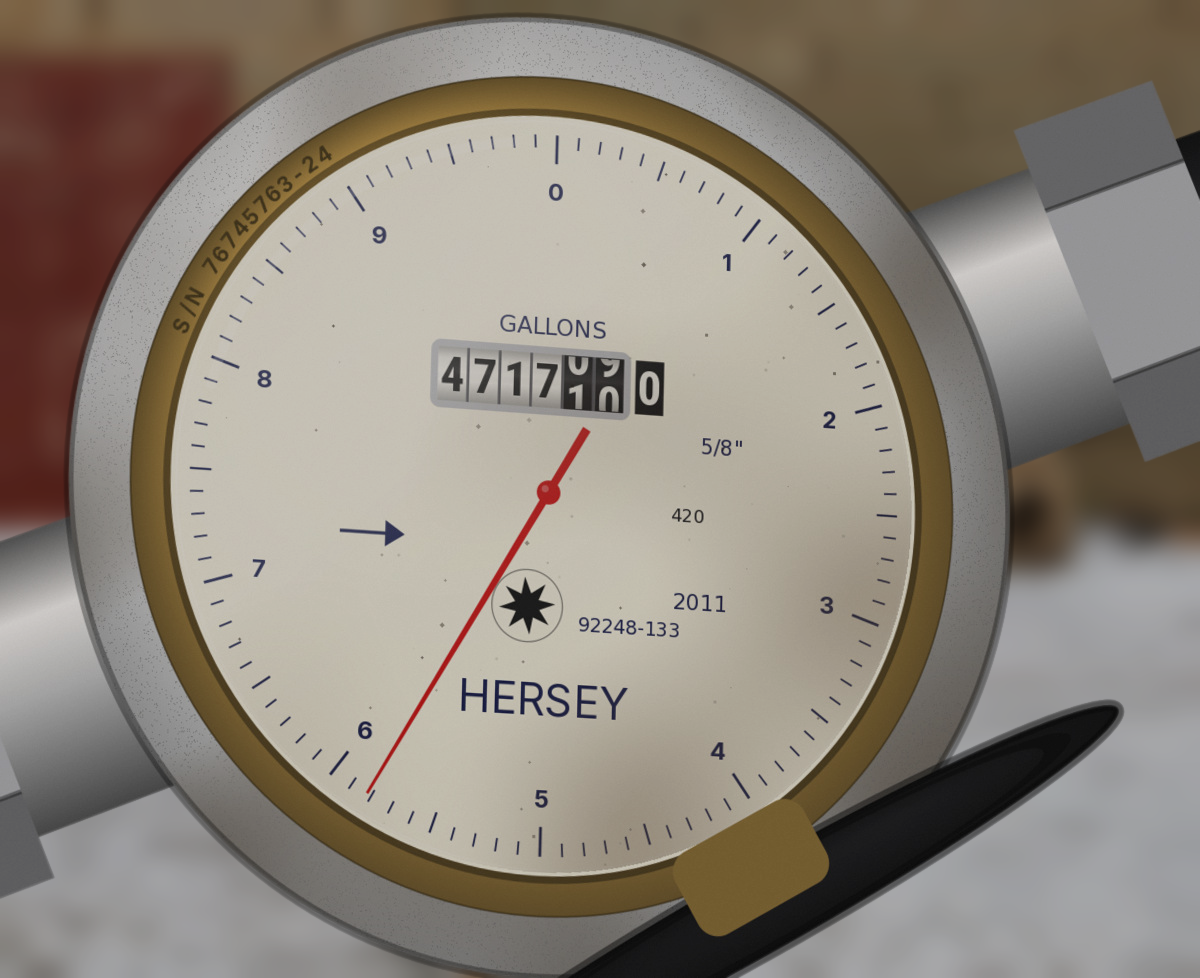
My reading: 4717095.8
